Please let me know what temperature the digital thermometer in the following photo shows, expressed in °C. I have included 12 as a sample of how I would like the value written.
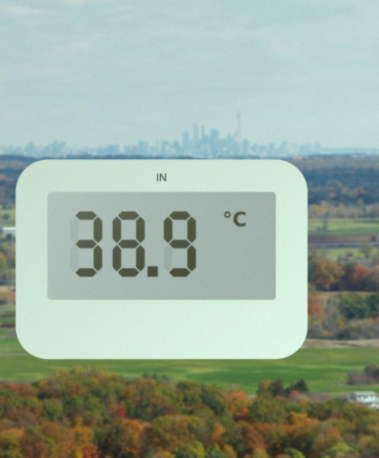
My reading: 38.9
